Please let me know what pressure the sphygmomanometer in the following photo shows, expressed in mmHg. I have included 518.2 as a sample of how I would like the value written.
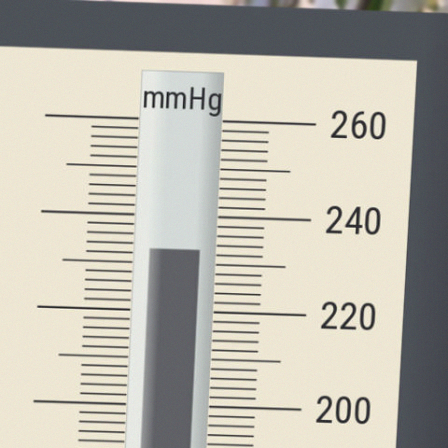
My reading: 233
